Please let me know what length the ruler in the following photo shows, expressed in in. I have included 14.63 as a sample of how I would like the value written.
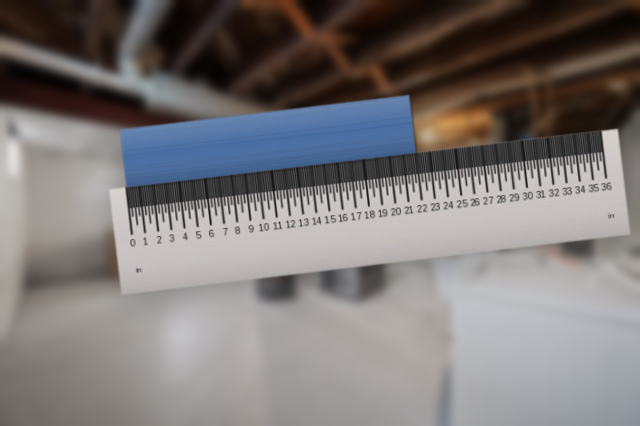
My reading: 22
